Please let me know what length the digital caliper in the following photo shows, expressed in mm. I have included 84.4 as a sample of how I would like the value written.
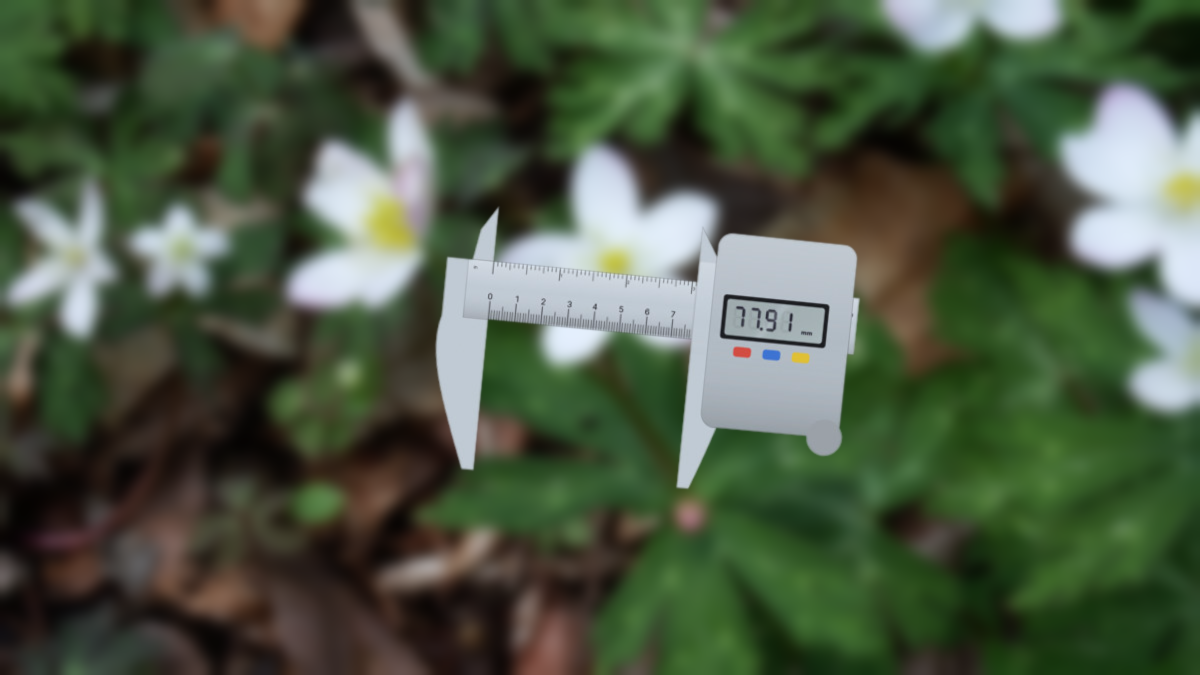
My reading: 77.91
